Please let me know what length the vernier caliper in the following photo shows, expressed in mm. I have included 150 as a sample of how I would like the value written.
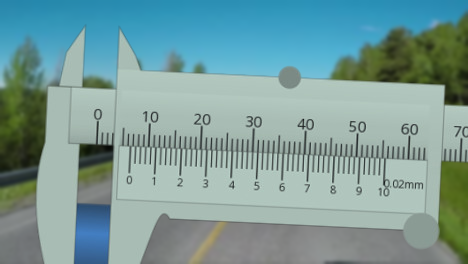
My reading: 6.5
